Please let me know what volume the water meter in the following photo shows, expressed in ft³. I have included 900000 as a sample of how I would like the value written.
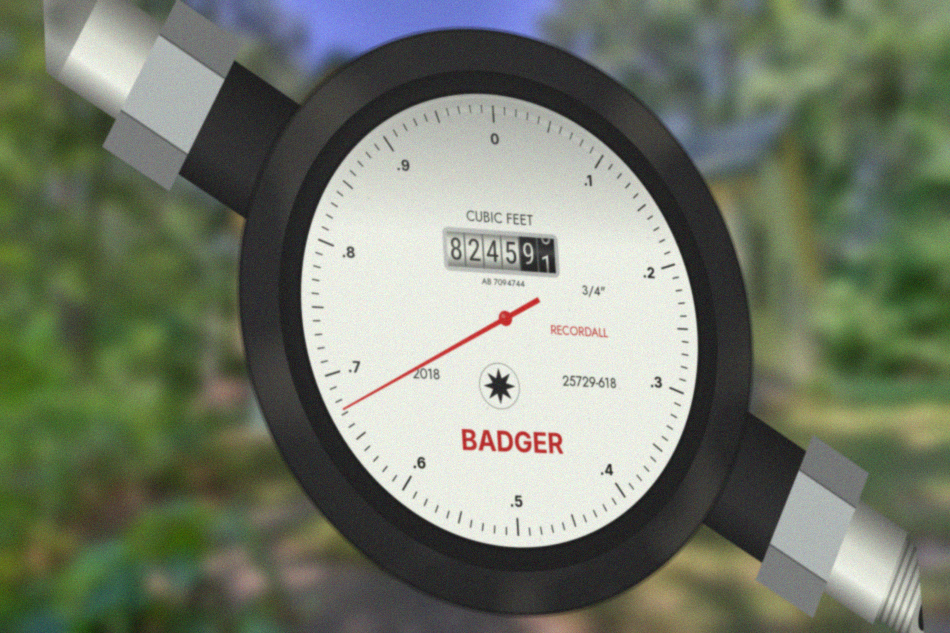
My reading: 824590.67
